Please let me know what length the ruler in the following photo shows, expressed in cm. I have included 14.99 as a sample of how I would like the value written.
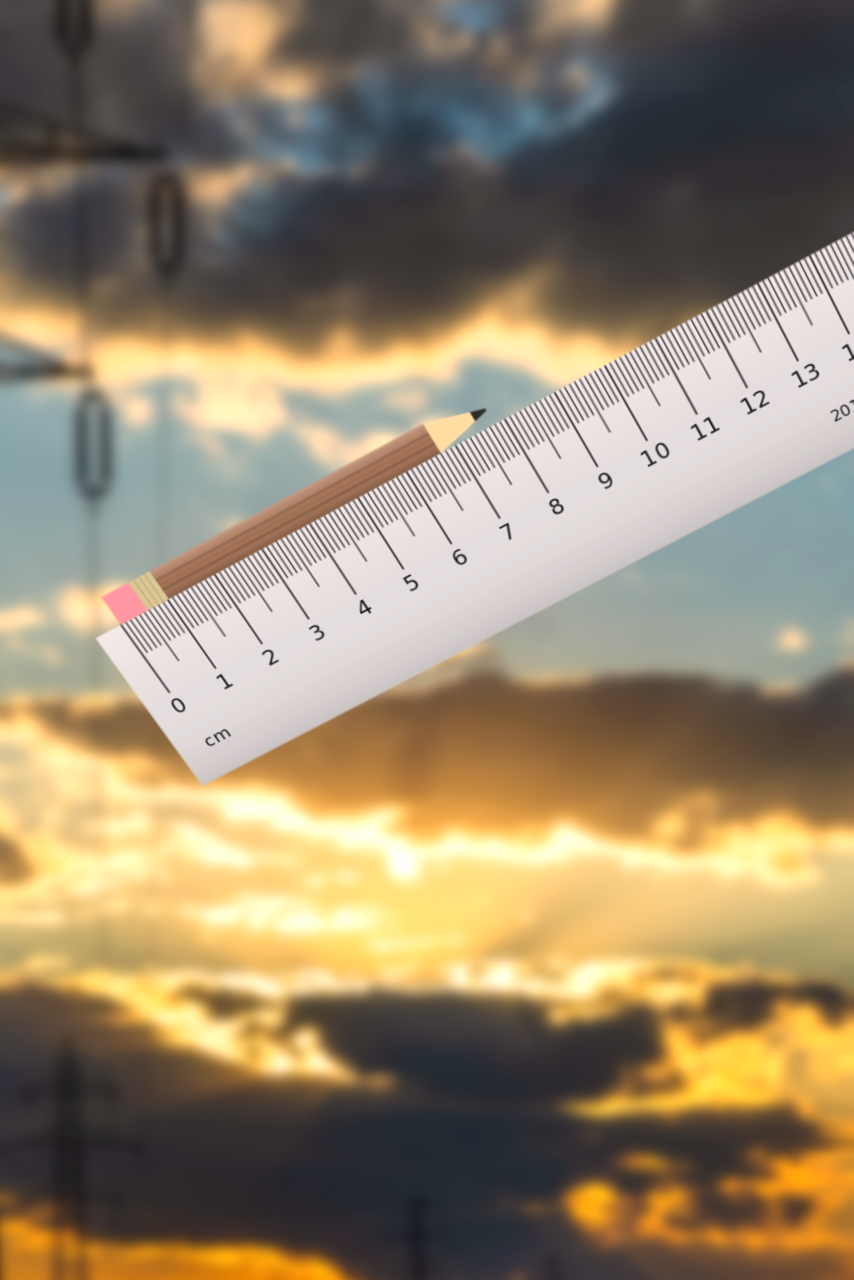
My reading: 7.8
